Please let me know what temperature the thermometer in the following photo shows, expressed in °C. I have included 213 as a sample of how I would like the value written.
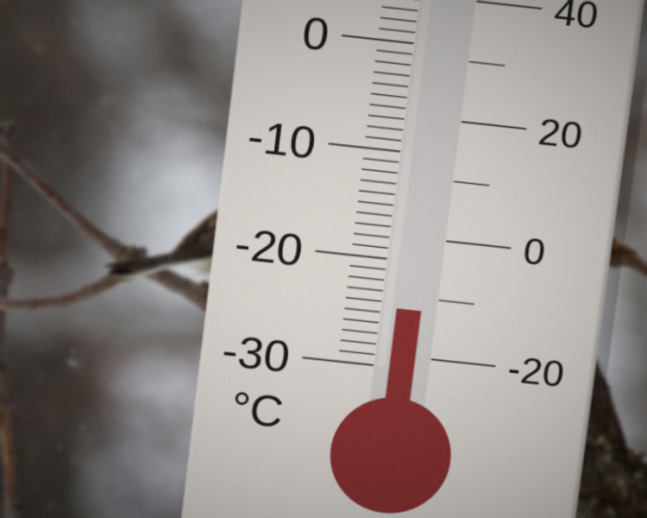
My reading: -24.5
